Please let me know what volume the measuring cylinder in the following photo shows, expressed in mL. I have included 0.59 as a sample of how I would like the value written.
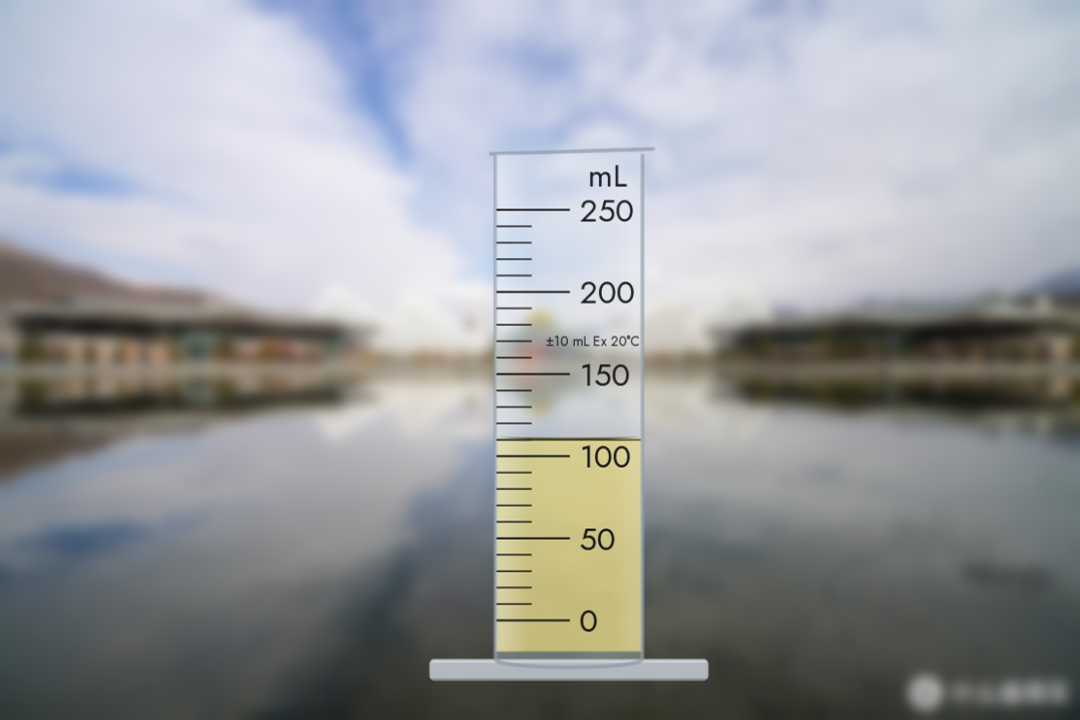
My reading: 110
